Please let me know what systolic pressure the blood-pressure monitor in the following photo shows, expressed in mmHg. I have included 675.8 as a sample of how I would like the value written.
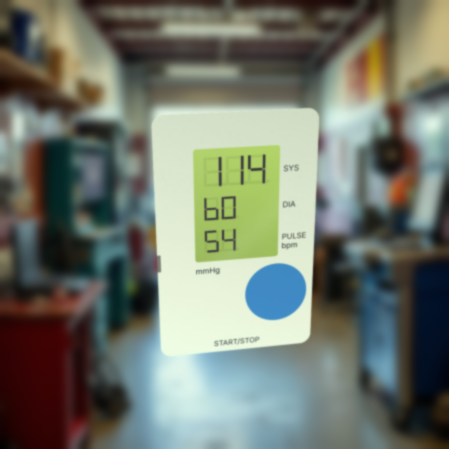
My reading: 114
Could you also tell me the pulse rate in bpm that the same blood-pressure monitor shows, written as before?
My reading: 54
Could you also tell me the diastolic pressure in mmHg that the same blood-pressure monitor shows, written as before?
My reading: 60
